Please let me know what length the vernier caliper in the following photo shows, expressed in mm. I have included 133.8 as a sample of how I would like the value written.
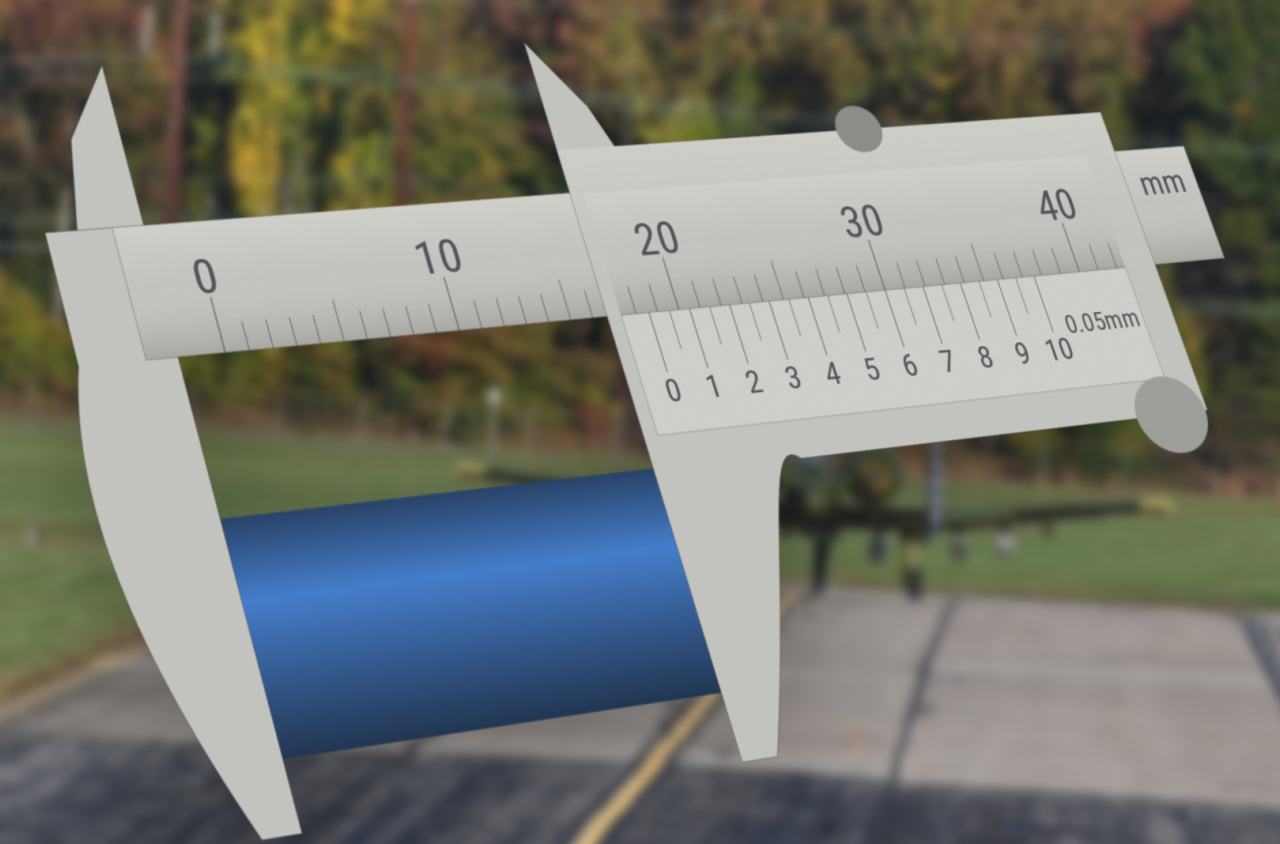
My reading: 18.6
